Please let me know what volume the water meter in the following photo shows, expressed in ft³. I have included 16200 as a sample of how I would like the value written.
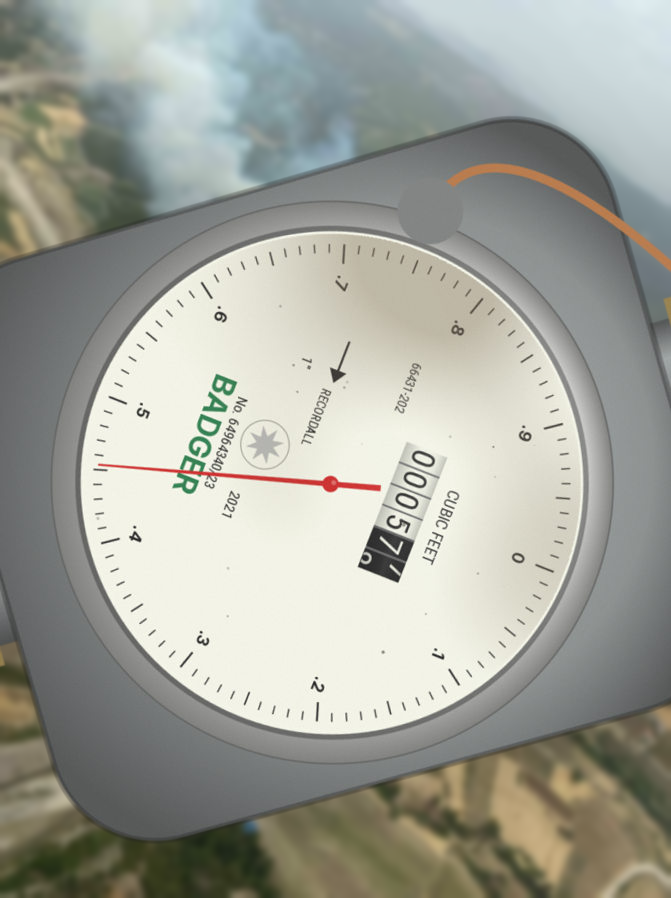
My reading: 577.45
